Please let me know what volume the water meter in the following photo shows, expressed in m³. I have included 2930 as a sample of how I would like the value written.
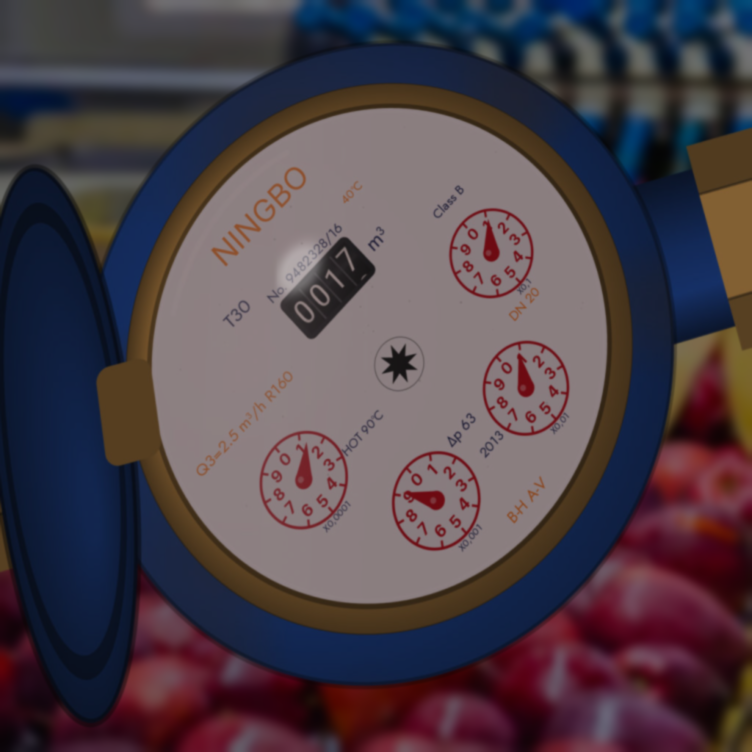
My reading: 17.1091
